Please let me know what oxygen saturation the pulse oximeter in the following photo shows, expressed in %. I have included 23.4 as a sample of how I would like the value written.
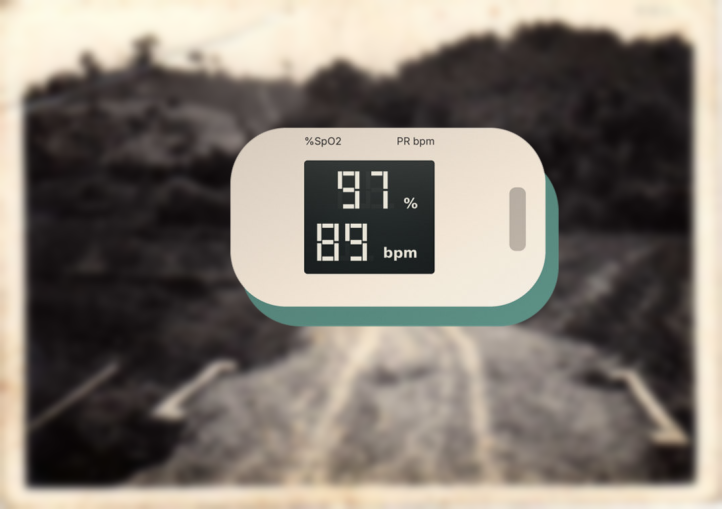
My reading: 97
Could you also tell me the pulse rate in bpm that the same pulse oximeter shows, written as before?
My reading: 89
